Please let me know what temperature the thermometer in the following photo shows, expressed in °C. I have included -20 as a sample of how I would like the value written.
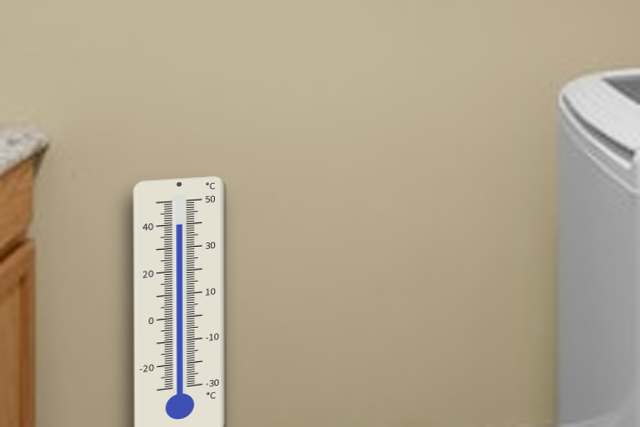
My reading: 40
